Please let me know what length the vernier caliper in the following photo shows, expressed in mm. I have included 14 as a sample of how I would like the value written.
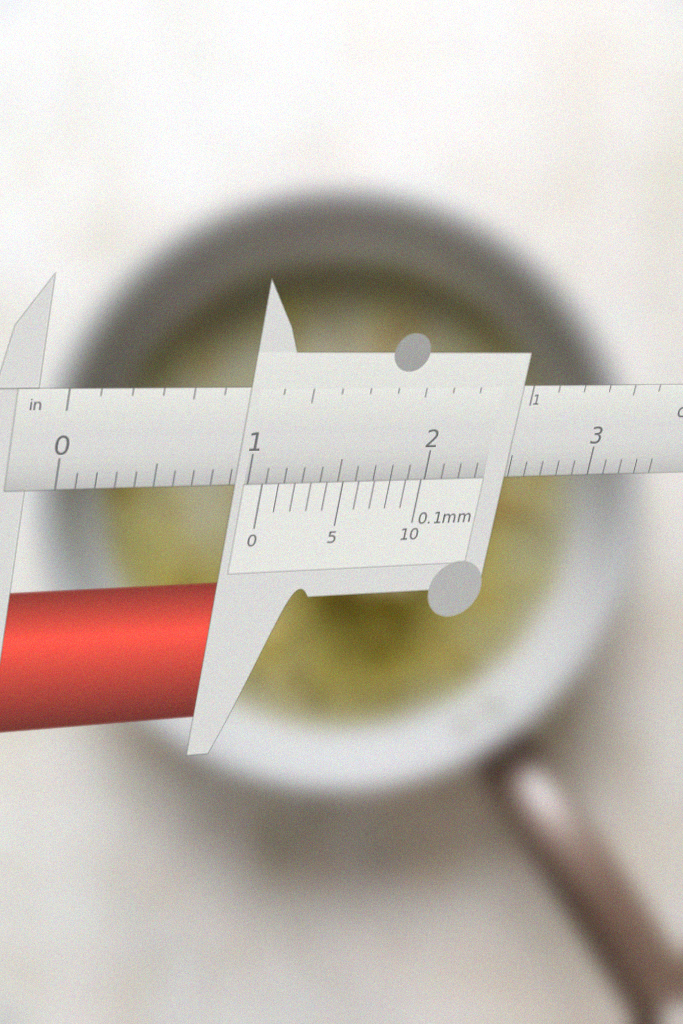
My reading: 10.8
